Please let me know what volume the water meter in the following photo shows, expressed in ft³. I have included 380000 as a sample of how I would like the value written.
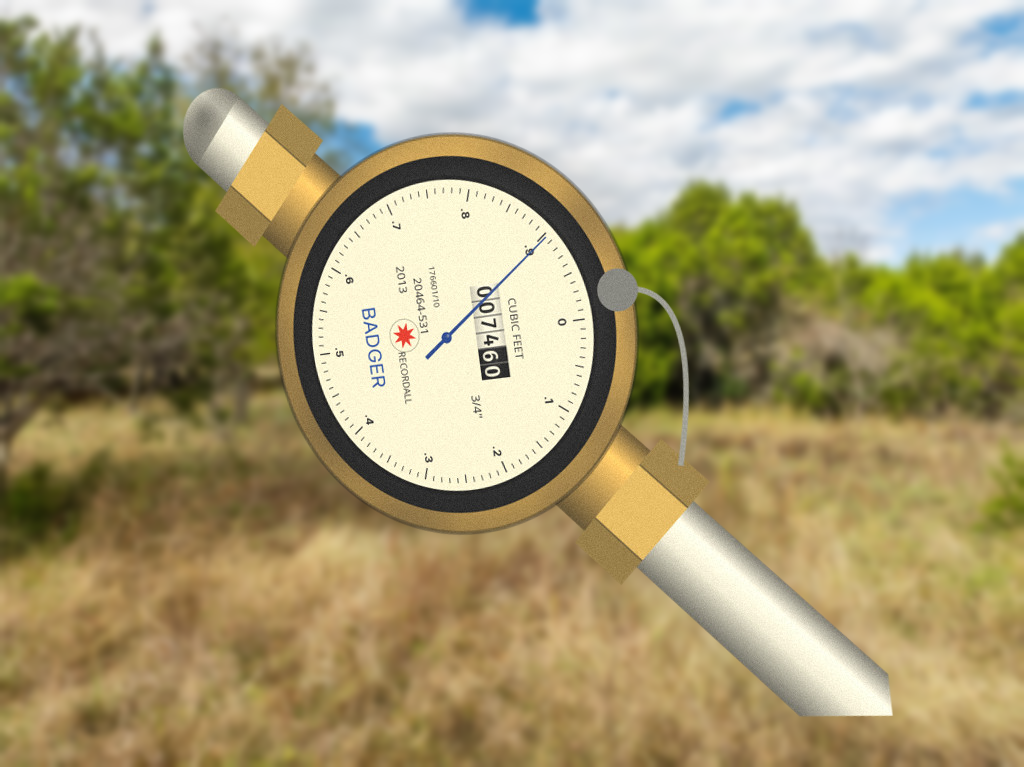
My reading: 7459.90
